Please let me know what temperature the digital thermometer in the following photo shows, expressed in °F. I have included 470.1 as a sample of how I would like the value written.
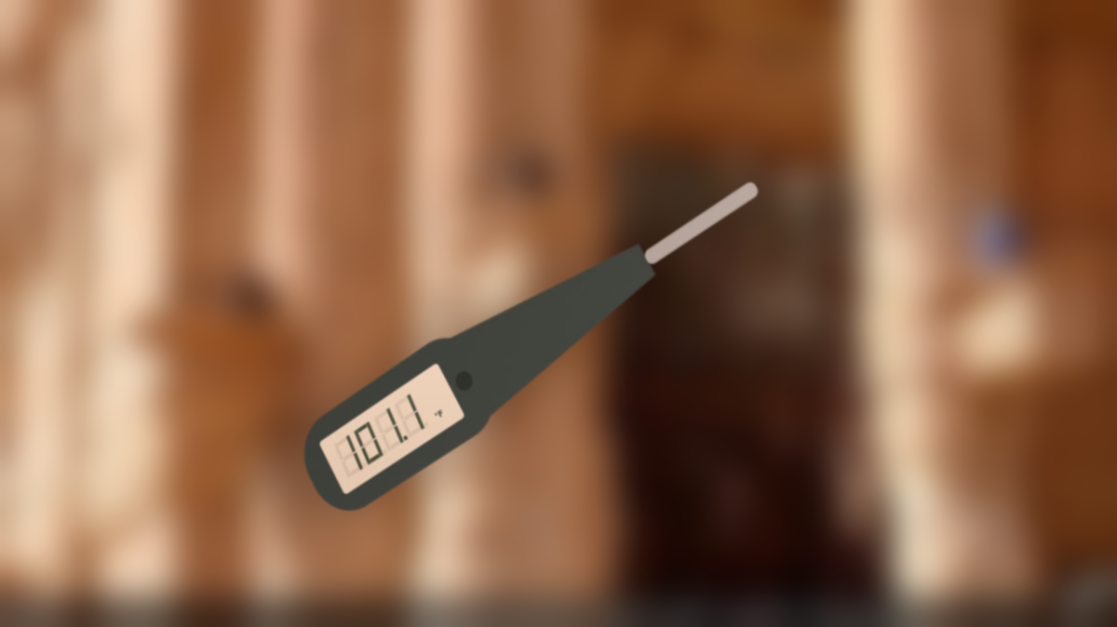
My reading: 101.1
